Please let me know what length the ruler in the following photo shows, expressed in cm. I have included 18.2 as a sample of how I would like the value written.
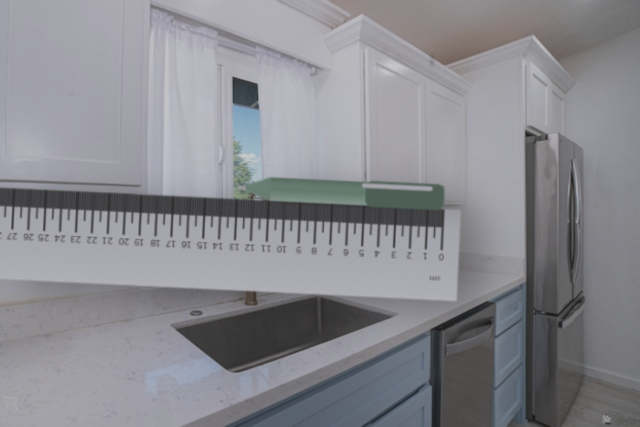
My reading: 13
